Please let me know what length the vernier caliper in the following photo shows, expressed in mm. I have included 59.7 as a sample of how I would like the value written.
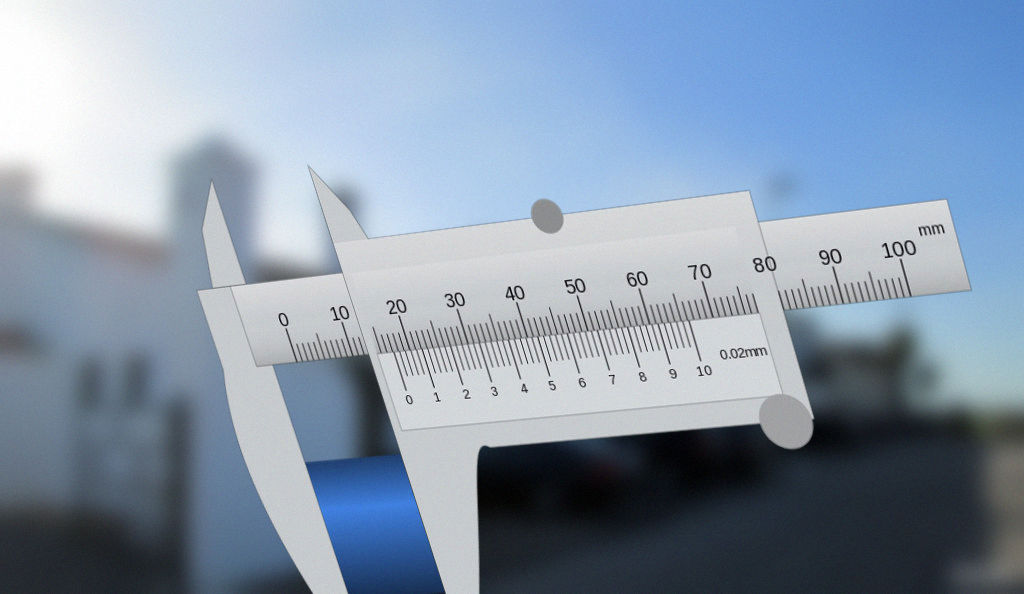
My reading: 17.2
